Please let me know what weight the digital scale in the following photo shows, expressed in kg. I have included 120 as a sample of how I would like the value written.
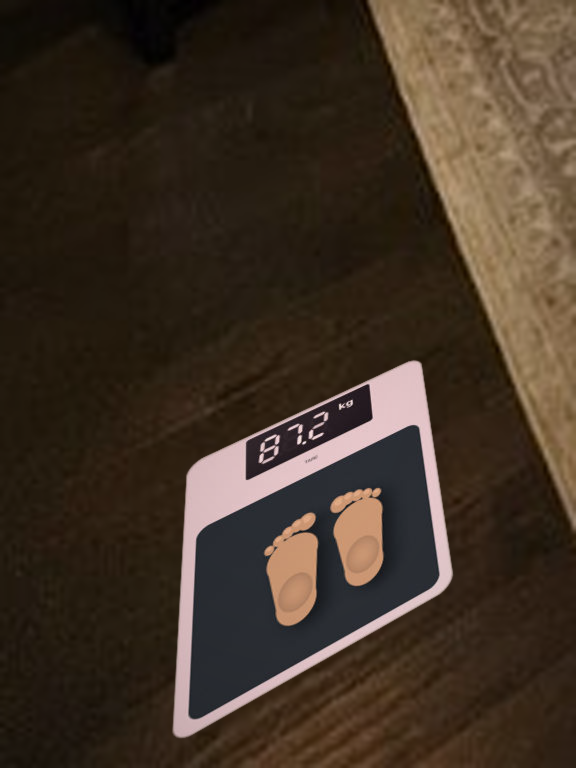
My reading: 87.2
